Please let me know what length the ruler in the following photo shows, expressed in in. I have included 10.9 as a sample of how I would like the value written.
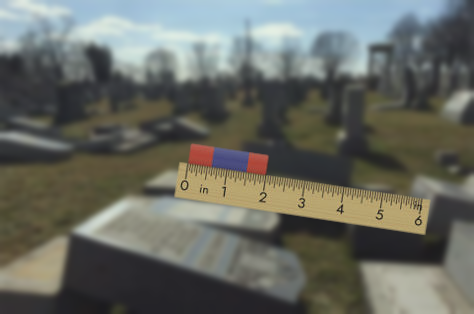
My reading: 2
